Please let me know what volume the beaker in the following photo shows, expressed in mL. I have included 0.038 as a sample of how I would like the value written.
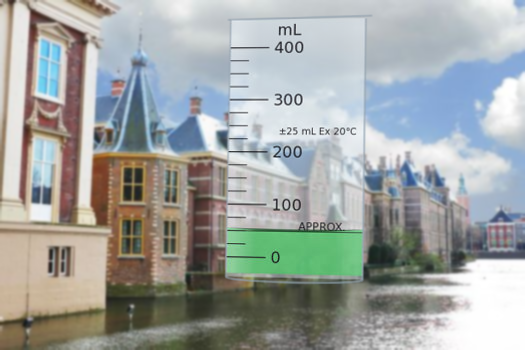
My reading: 50
